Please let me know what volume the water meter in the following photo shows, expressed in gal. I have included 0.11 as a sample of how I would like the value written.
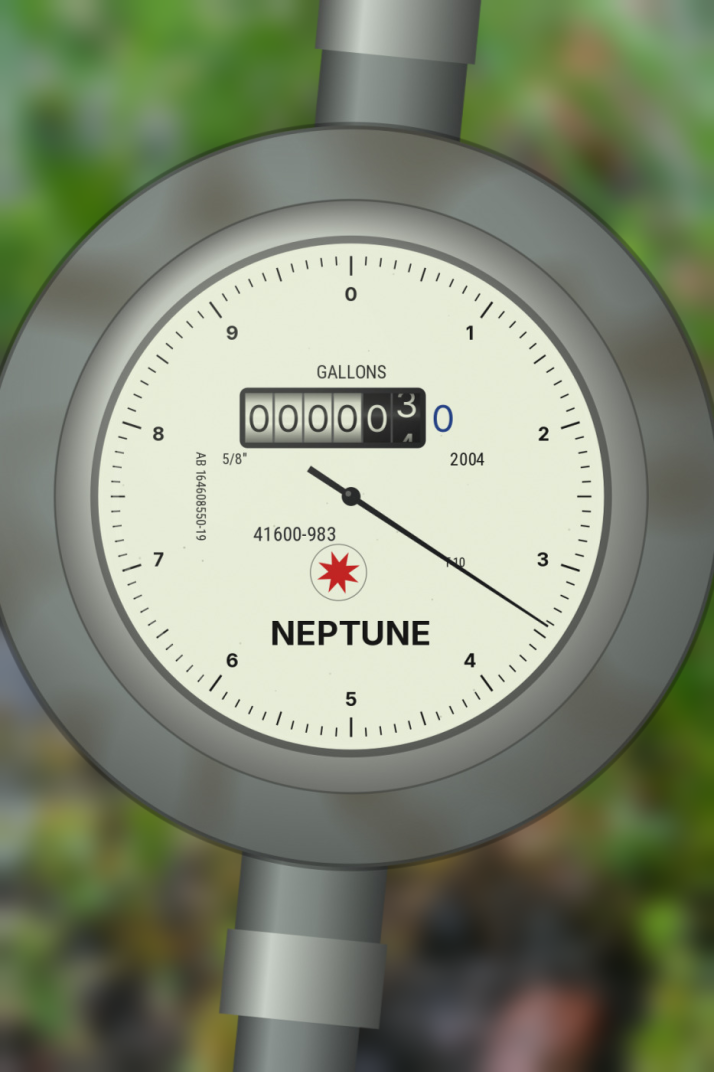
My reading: 33.4
